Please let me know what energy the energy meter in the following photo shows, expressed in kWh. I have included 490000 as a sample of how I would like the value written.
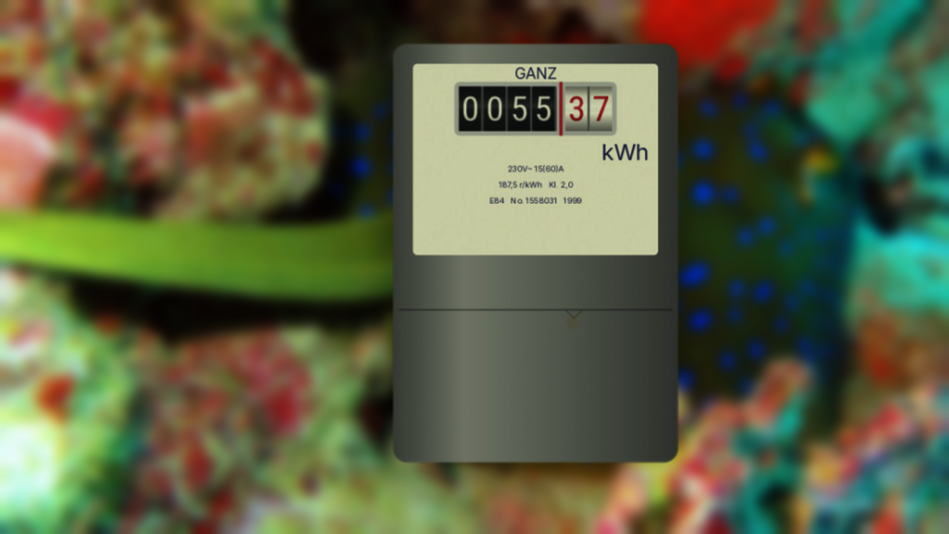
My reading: 55.37
